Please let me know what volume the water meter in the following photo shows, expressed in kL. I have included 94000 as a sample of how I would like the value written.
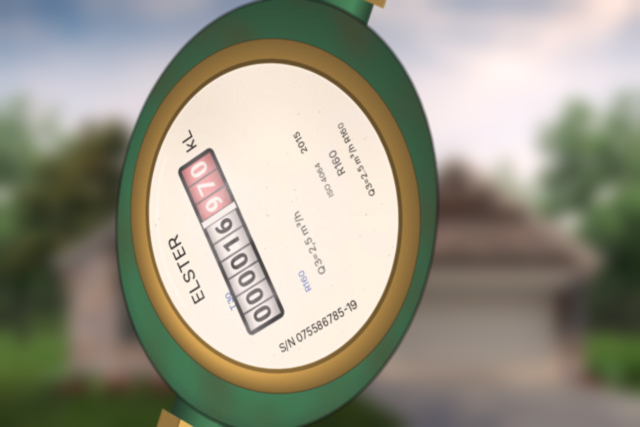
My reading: 16.970
